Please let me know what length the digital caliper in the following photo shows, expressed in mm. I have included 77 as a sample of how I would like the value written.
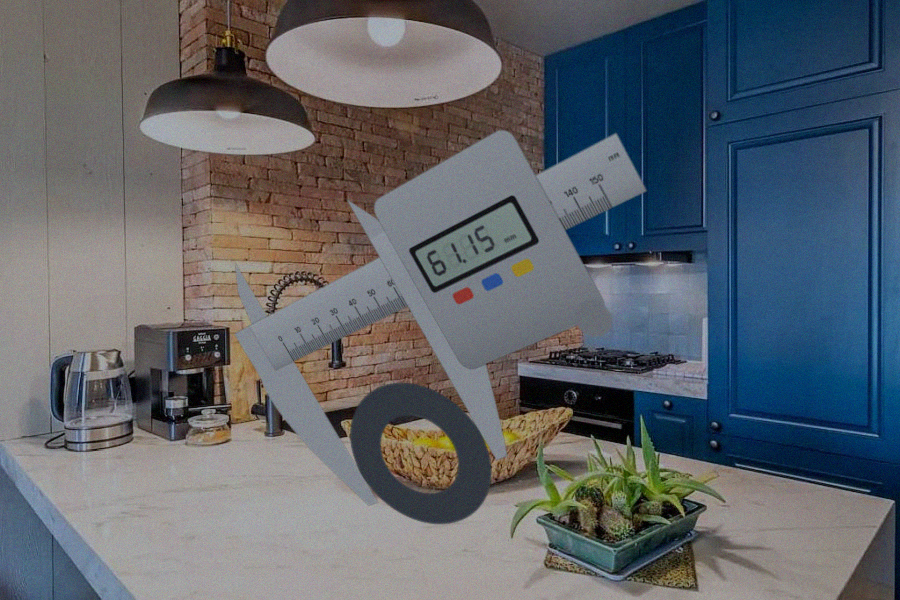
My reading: 61.15
